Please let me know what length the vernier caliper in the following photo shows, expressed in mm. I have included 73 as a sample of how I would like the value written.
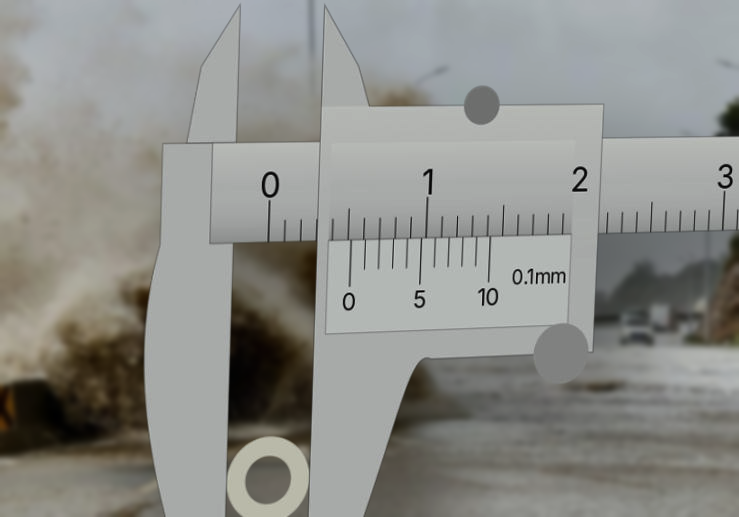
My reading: 5.2
